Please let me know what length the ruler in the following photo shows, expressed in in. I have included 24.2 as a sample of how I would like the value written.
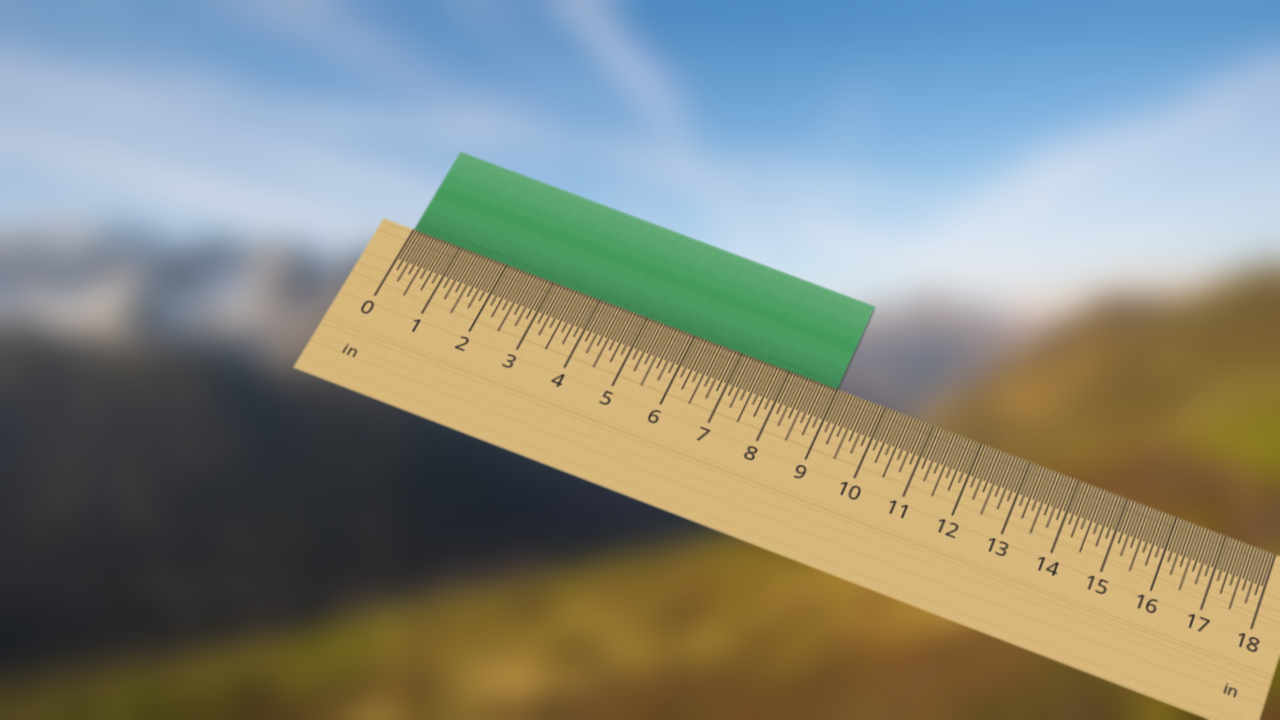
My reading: 9
